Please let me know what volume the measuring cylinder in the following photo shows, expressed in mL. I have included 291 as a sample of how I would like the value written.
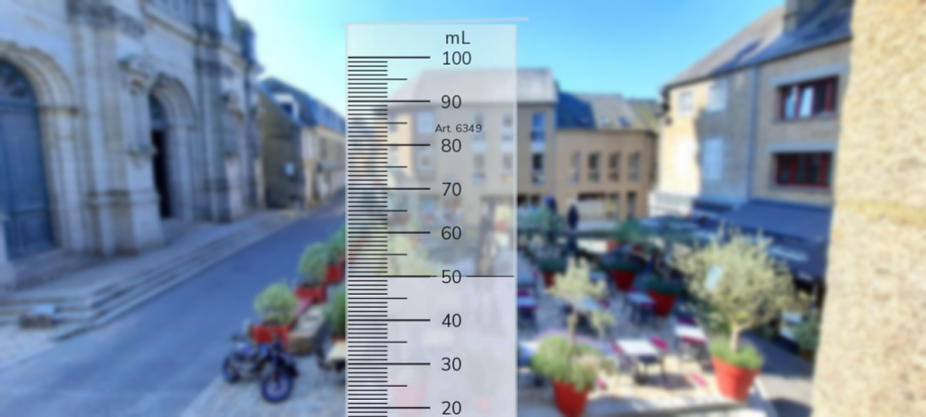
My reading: 50
